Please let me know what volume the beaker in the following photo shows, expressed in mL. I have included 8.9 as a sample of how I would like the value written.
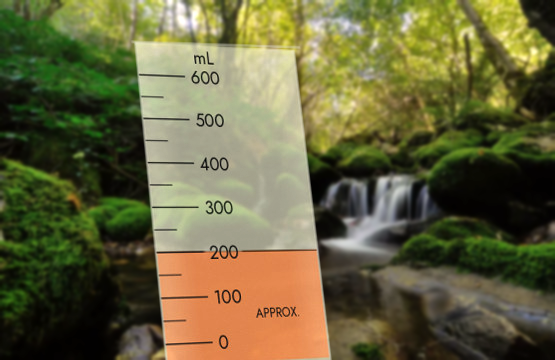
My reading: 200
